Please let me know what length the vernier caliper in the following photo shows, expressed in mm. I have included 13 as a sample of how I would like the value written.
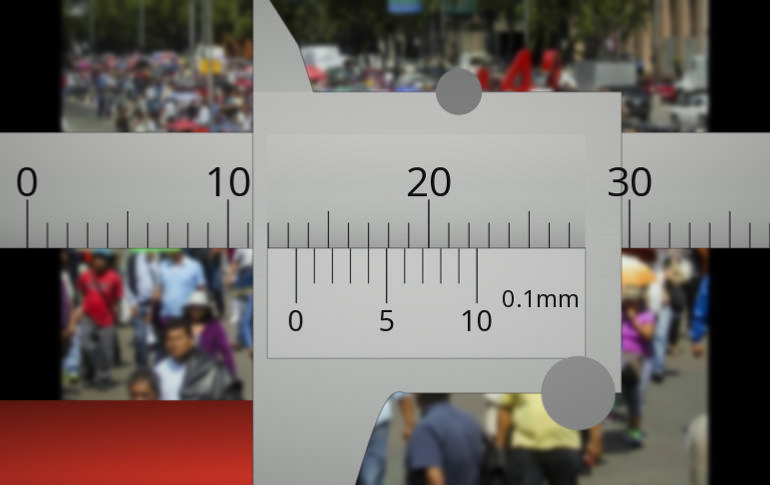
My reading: 13.4
